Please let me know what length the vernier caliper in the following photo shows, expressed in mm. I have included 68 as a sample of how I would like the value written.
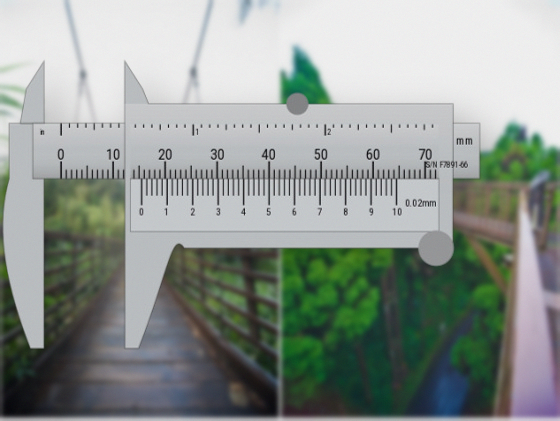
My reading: 15.5
